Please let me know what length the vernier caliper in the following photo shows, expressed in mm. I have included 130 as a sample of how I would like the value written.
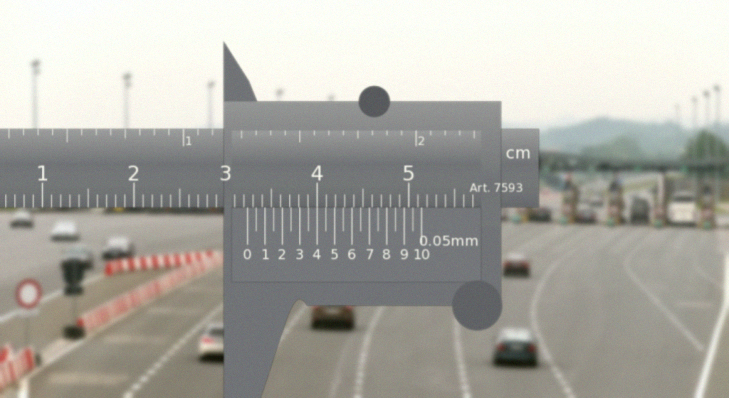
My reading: 32.4
